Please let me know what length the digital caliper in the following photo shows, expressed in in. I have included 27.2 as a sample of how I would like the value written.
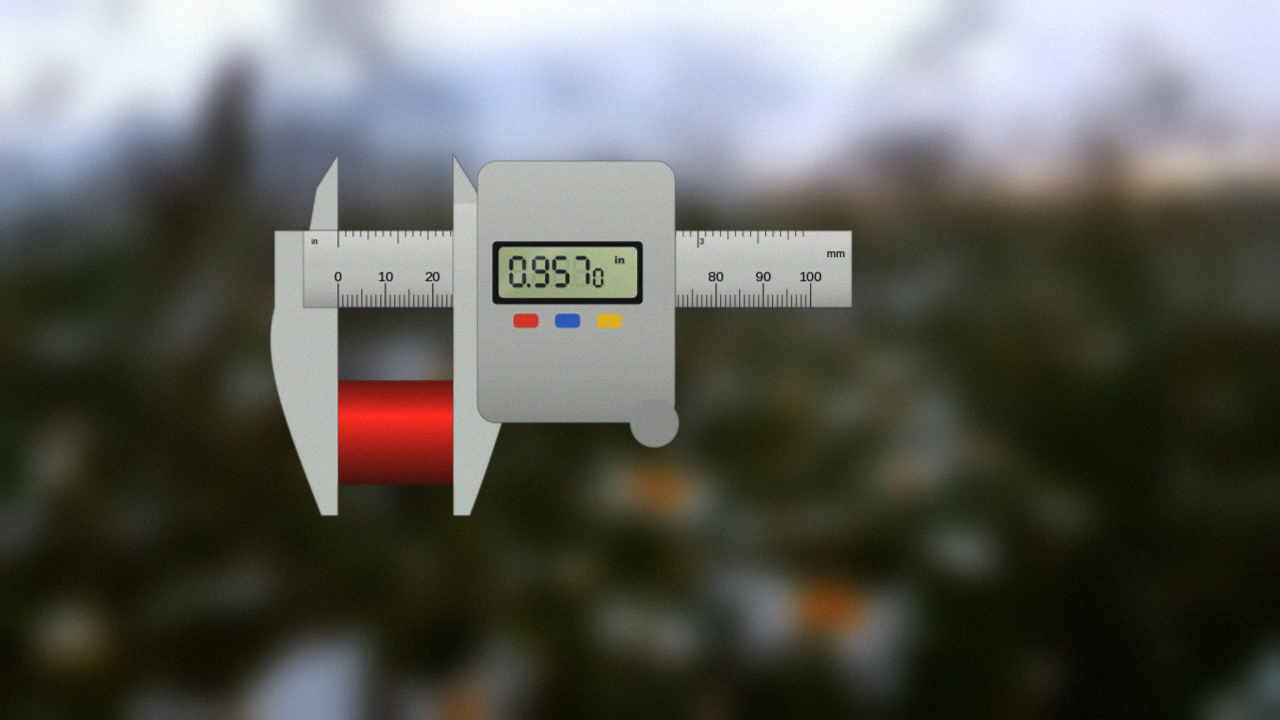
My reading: 0.9570
